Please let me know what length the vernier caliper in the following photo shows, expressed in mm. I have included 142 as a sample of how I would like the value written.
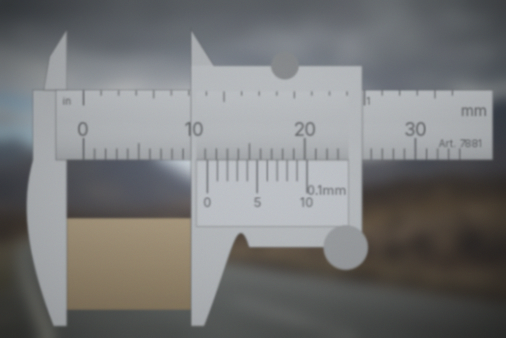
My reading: 11.2
